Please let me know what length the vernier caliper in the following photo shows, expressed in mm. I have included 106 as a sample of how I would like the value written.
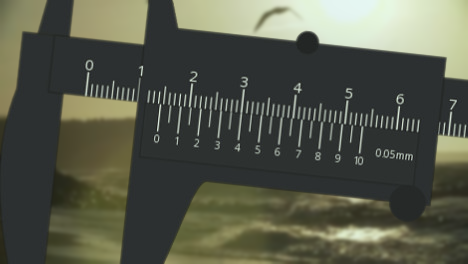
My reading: 14.4
